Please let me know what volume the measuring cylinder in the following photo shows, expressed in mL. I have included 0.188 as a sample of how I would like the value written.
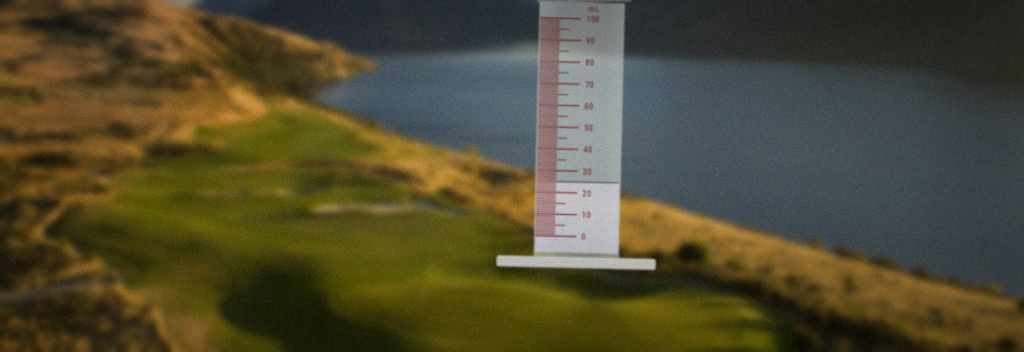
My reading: 25
